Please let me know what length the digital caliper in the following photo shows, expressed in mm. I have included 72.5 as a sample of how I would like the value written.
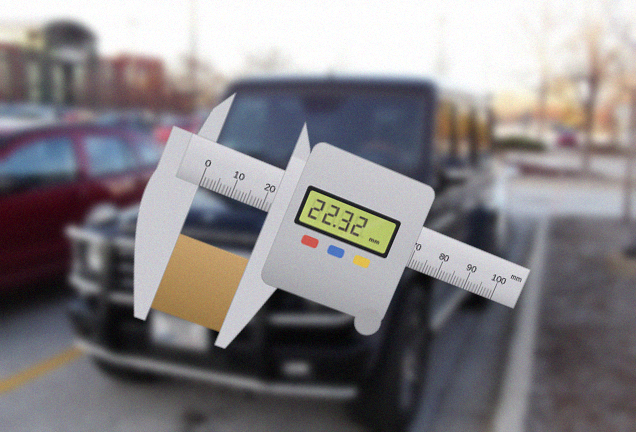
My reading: 22.32
